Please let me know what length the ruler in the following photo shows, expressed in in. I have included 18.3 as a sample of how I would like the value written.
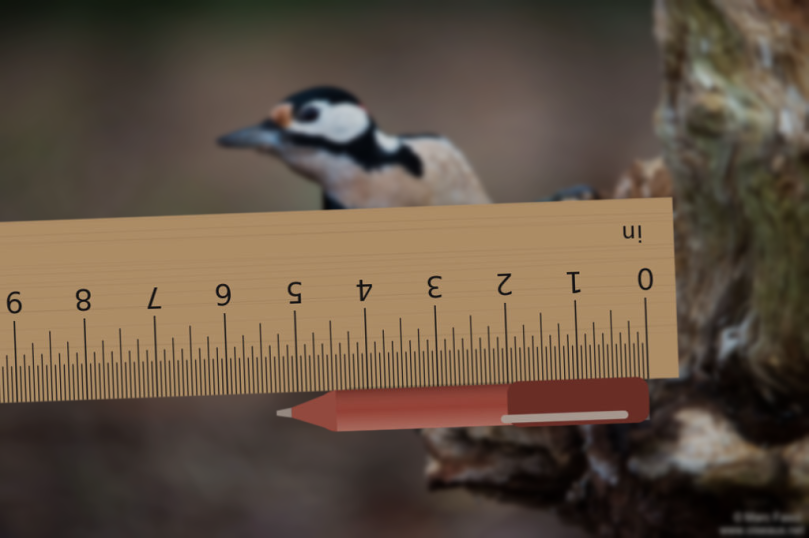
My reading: 5.3125
